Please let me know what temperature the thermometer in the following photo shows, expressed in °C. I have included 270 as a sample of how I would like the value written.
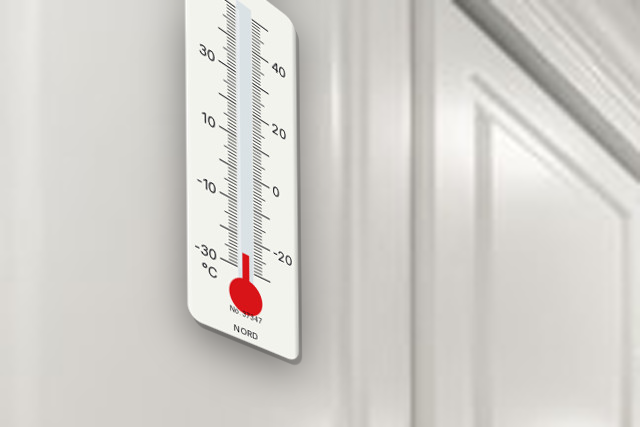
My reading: -25
